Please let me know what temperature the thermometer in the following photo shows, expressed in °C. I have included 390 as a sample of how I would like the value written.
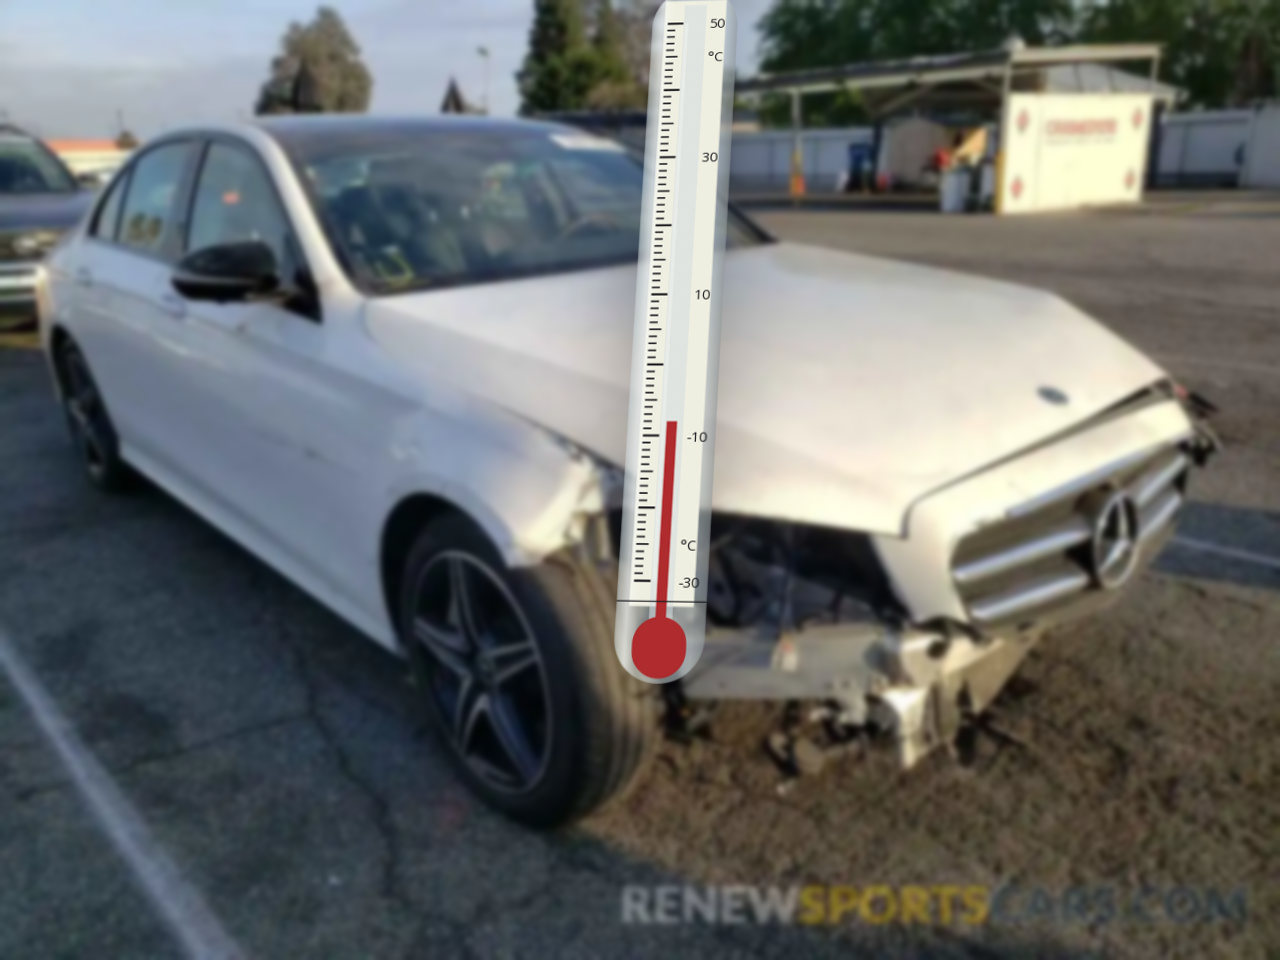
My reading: -8
